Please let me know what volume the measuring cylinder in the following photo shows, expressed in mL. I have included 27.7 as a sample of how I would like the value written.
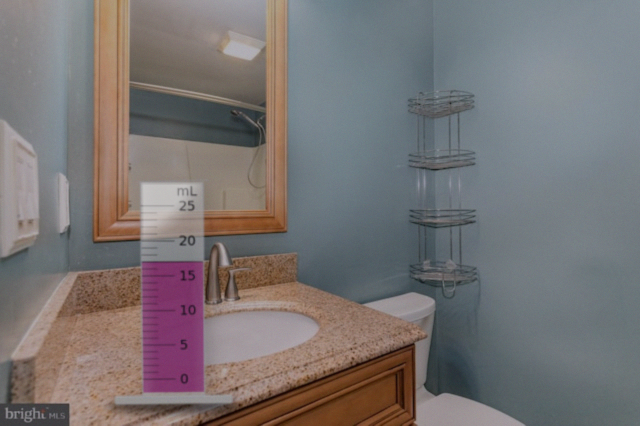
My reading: 17
